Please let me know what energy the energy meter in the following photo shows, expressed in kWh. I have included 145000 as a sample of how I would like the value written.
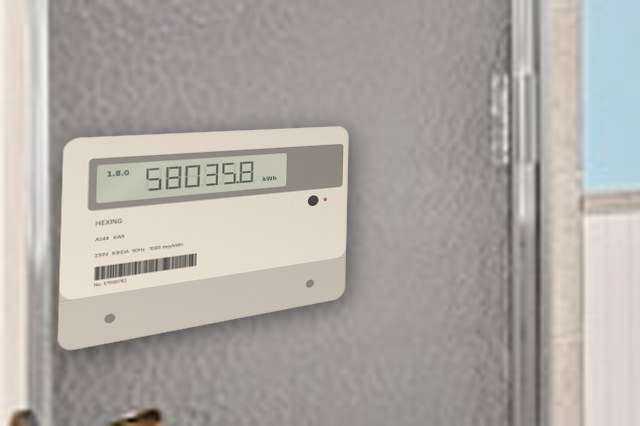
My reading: 58035.8
